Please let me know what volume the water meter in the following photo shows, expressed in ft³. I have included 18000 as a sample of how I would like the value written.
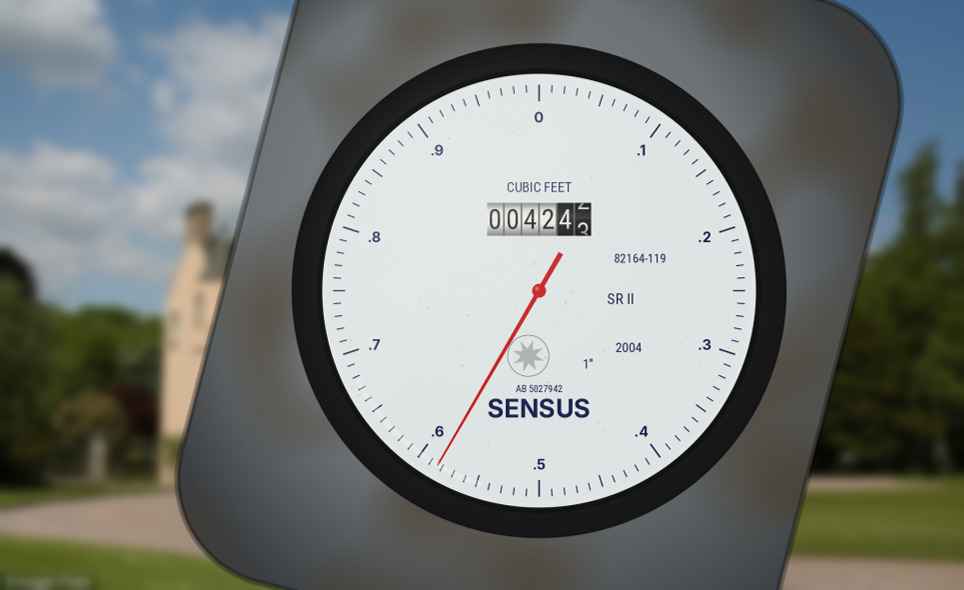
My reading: 4242.58
